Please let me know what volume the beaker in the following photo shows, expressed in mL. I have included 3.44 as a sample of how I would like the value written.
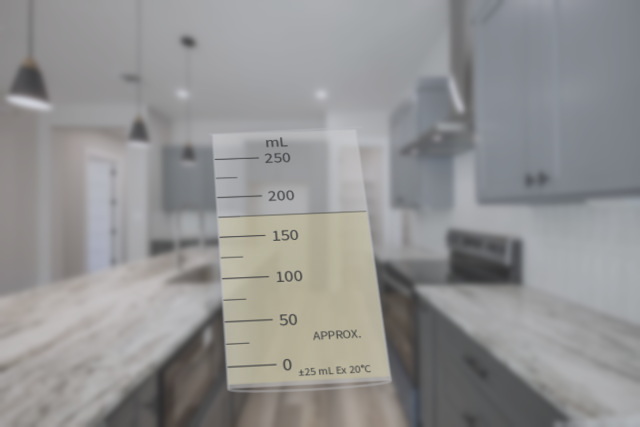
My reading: 175
